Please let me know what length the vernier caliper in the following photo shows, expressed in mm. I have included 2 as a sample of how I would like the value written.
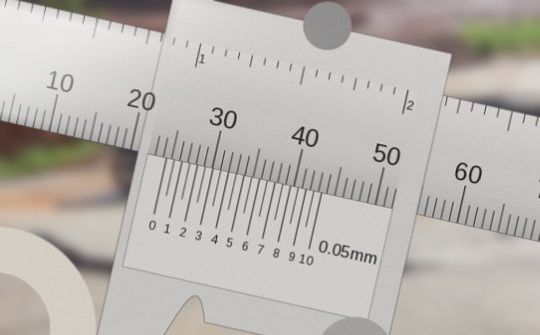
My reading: 24.4
